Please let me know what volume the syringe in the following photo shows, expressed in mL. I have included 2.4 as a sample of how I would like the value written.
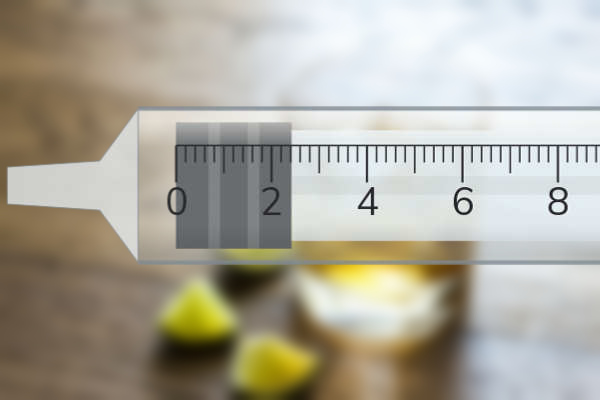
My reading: 0
